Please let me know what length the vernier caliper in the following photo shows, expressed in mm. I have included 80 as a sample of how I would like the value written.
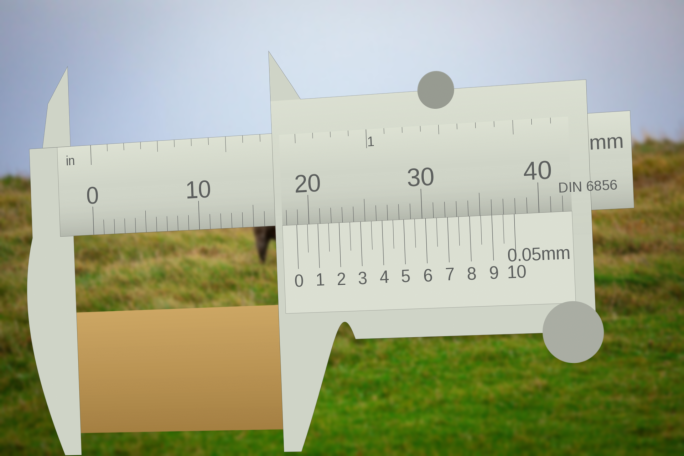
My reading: 18.9
